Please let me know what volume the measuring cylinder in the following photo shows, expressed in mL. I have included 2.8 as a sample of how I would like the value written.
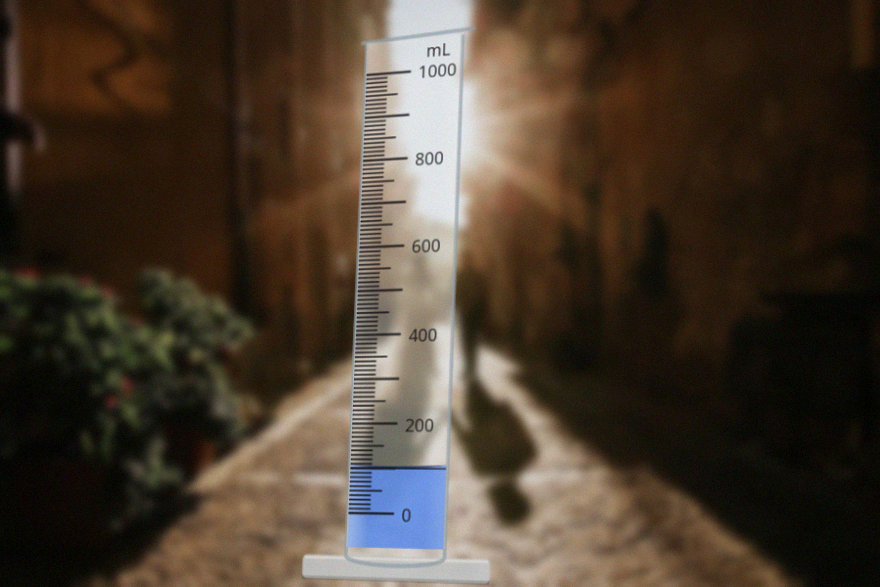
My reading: 100
